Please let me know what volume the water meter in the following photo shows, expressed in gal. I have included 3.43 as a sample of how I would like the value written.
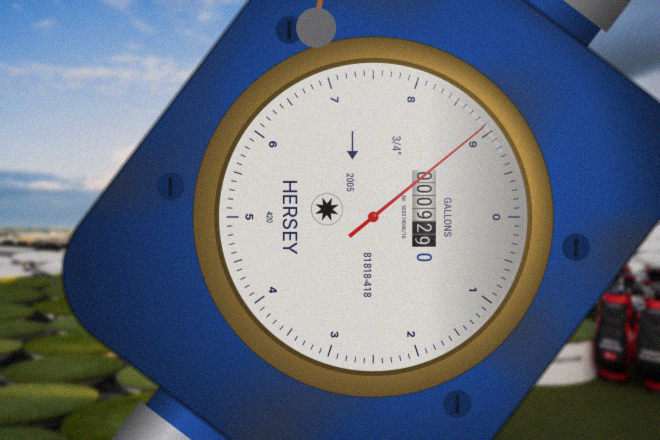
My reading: 9288.9
